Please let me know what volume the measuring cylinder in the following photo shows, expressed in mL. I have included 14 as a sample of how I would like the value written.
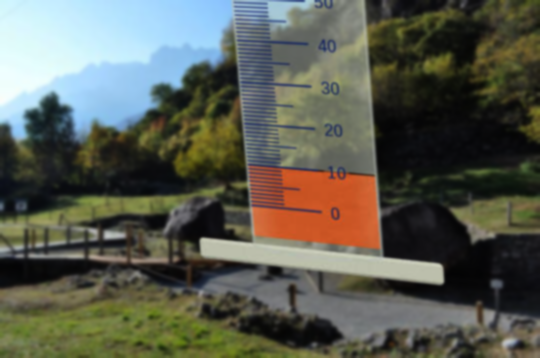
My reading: 10
